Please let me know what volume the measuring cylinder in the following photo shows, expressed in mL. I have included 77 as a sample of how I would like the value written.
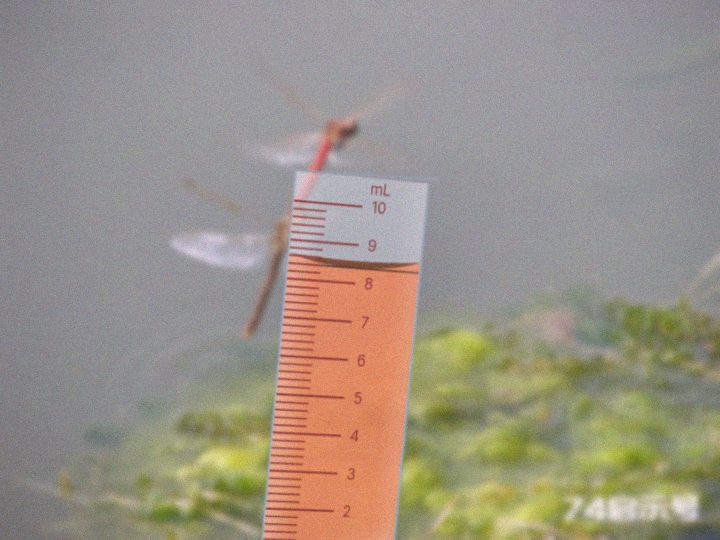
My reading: 8.4
